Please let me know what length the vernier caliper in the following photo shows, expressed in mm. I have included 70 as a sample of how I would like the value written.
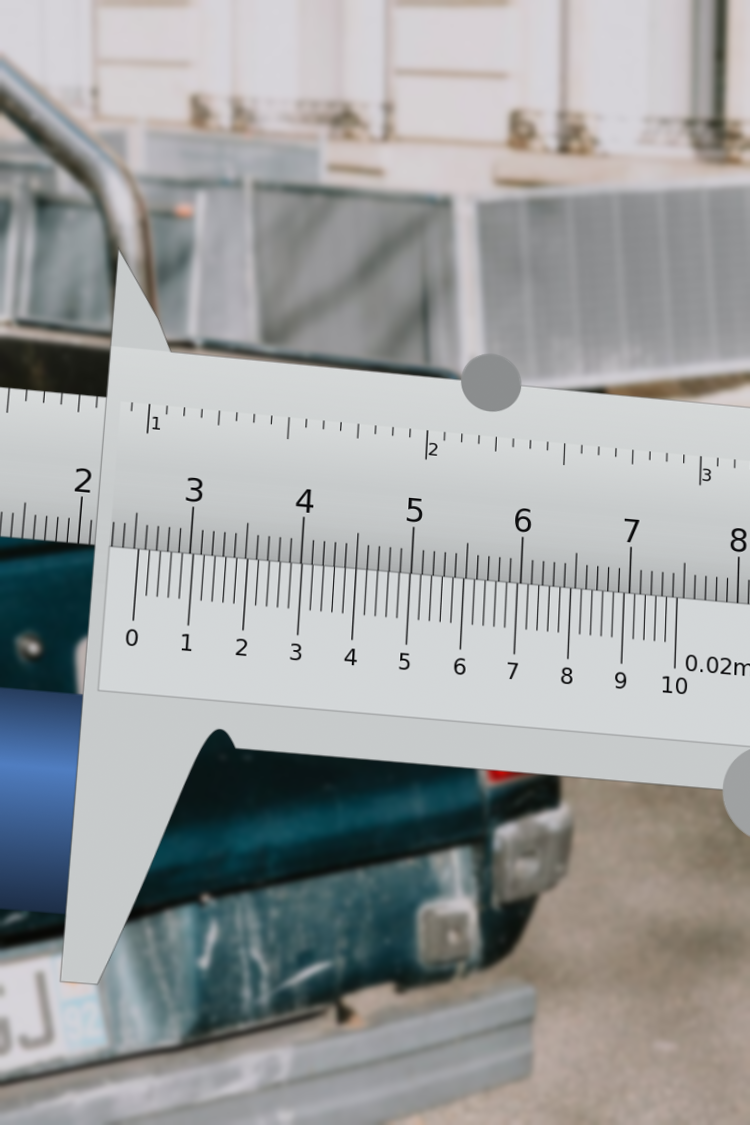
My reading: 25.4
